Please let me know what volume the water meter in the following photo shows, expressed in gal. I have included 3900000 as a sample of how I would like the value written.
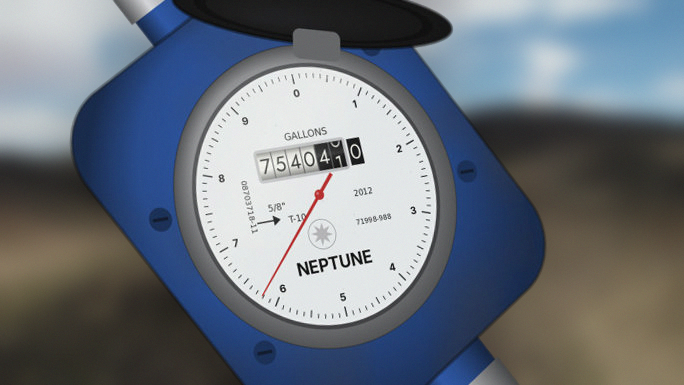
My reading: 7540406.2
